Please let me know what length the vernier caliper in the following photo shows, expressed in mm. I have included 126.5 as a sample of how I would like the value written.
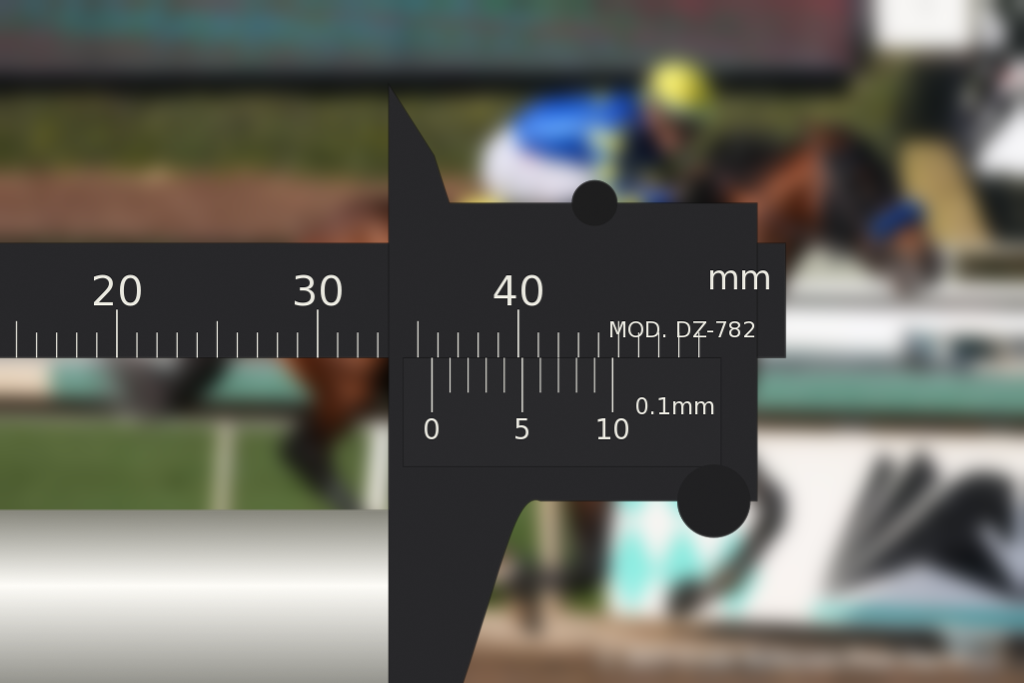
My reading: 35.7
